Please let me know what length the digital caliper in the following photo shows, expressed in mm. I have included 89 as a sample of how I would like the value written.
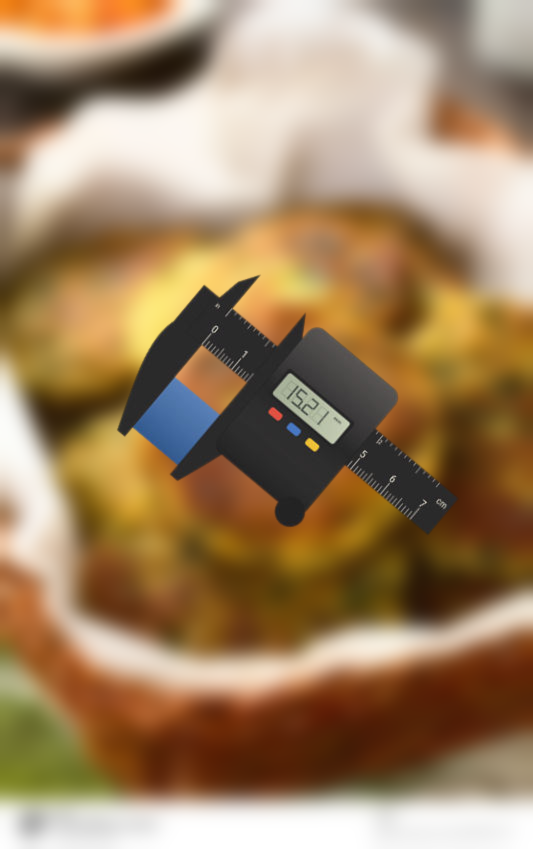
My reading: 15.21
